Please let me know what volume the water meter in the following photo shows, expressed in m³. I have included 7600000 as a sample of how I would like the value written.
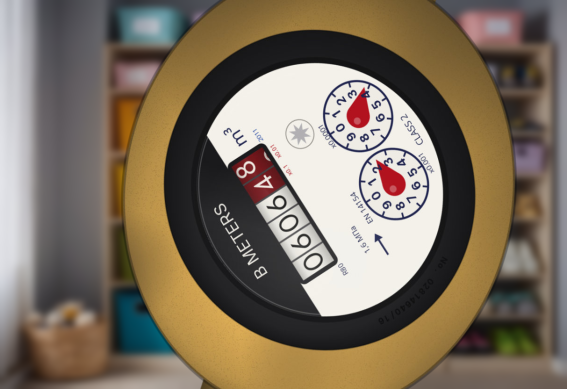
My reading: 606.4823
